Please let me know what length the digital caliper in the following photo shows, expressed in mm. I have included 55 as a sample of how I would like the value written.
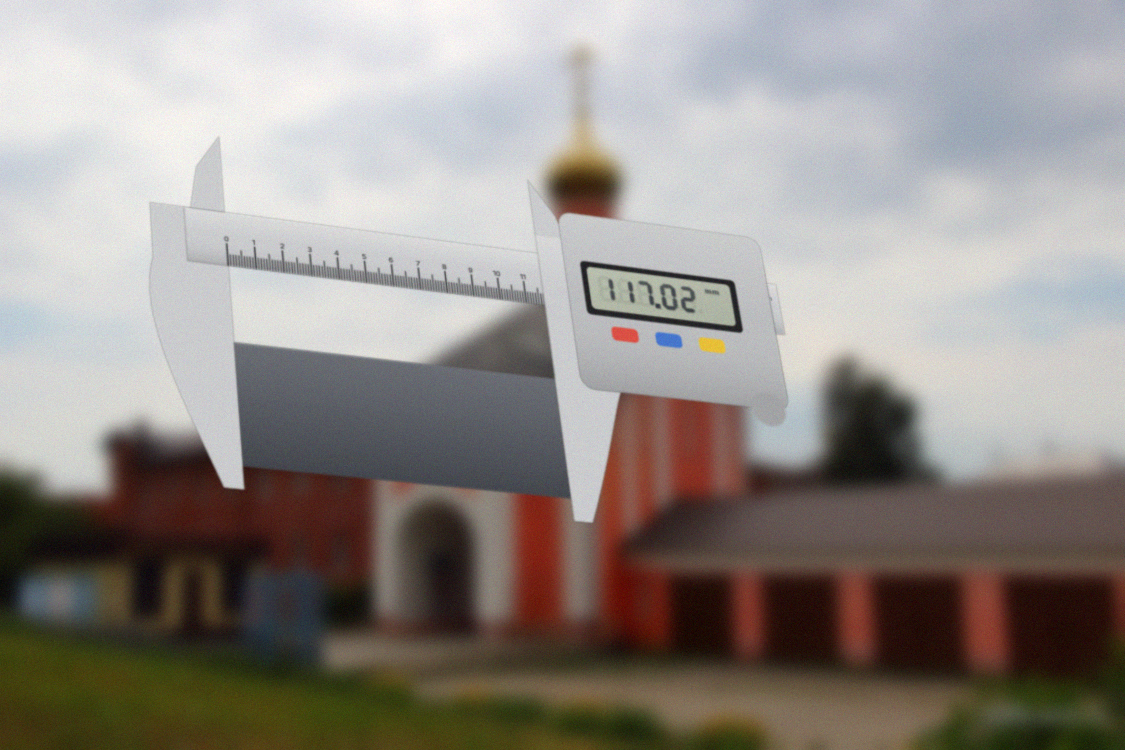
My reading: 117.02
